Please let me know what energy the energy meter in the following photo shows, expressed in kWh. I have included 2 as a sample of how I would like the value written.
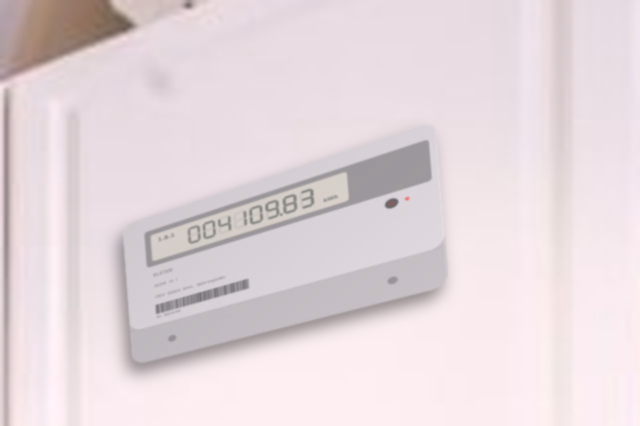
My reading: 4109.83
